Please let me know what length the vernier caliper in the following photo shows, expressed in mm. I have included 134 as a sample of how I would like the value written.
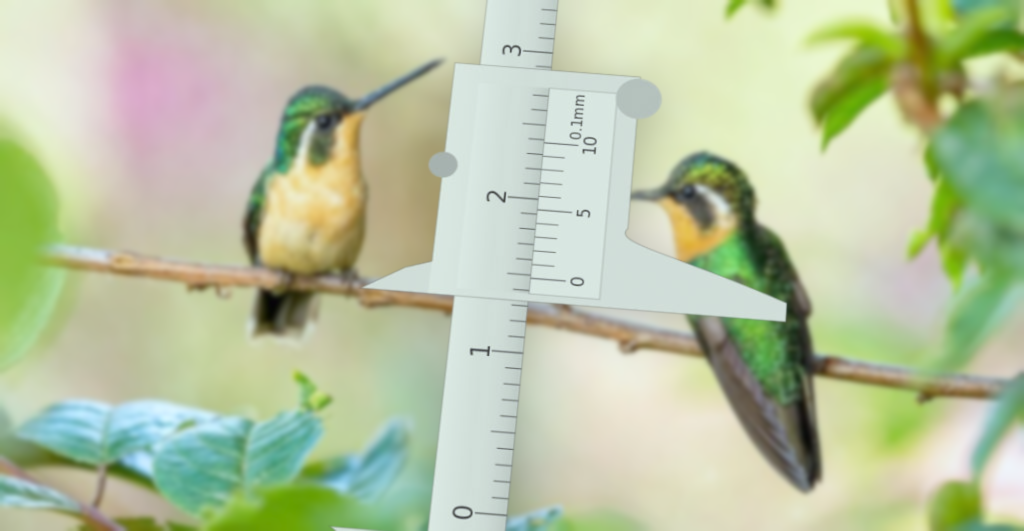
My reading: 14.8
